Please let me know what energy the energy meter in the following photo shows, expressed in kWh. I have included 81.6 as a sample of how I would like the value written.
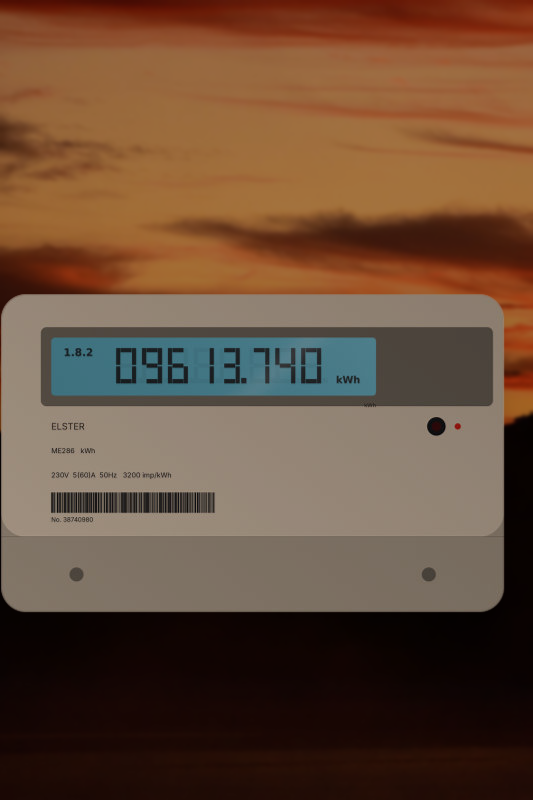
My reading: 9613.740
